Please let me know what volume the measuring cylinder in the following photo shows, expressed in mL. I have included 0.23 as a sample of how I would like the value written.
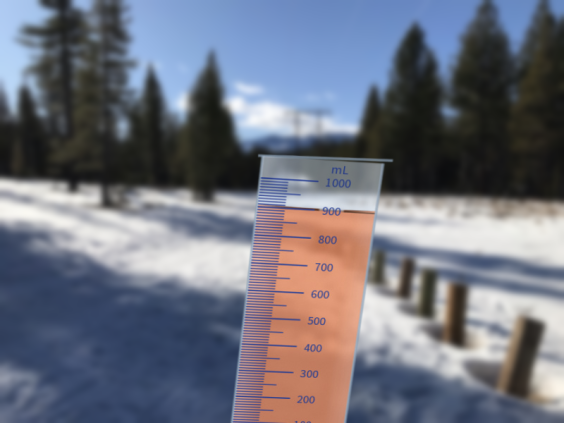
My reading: 900
